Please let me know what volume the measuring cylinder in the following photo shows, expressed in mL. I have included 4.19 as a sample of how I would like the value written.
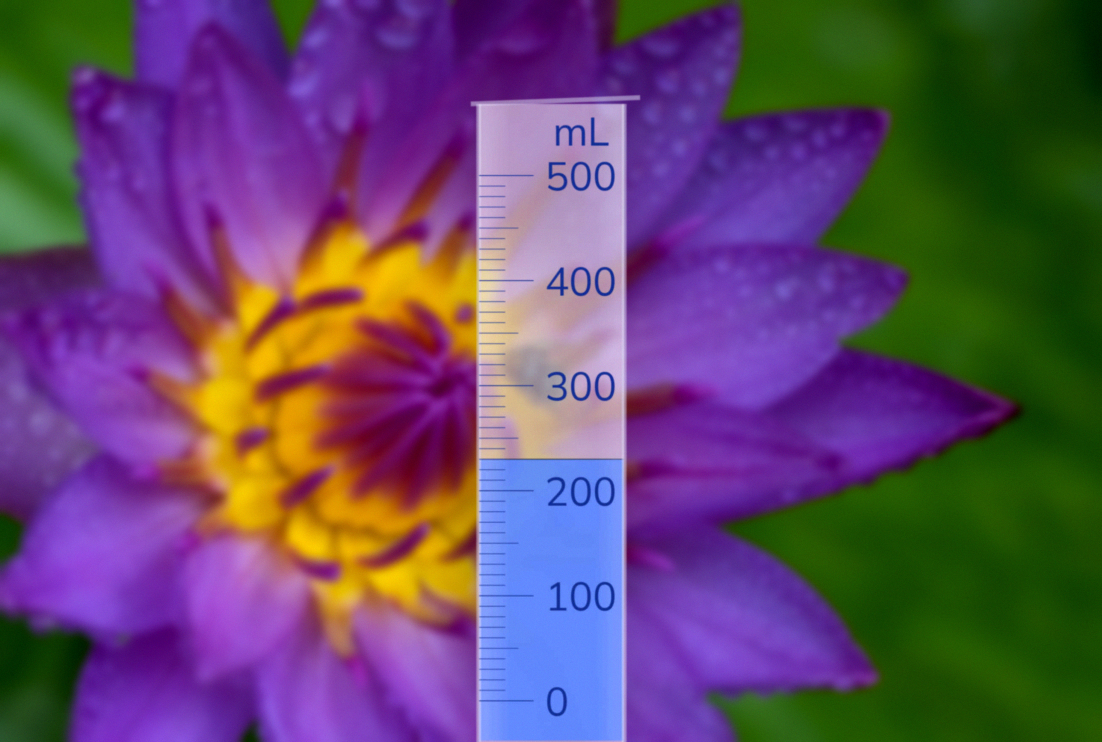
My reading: 230
